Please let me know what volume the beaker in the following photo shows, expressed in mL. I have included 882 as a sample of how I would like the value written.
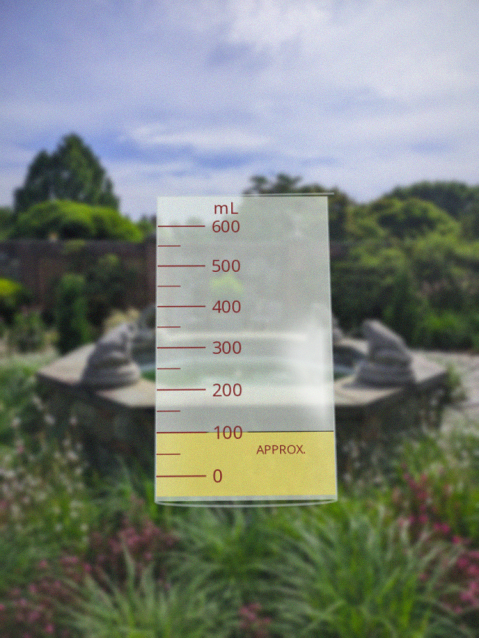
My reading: 100
